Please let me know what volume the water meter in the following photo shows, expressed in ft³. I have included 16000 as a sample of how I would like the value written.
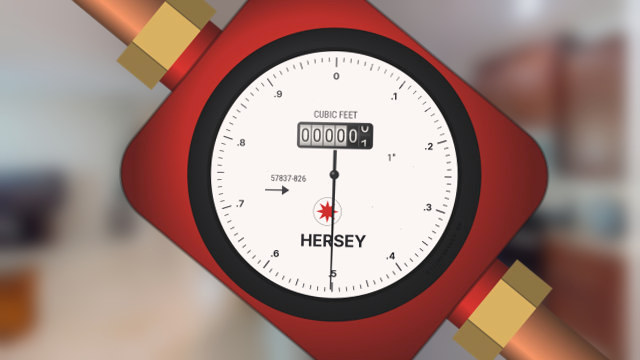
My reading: 0.50
